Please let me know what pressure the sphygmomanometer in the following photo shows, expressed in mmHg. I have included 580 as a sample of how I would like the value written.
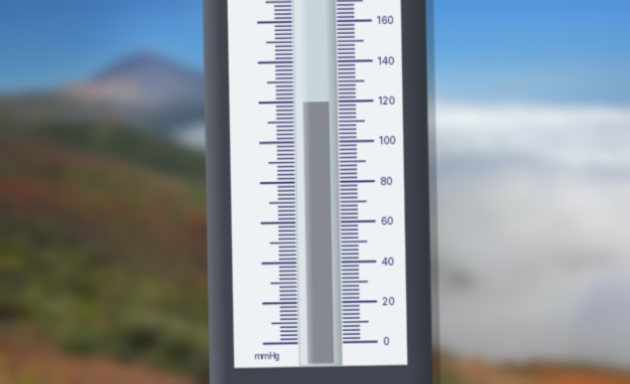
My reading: 120
